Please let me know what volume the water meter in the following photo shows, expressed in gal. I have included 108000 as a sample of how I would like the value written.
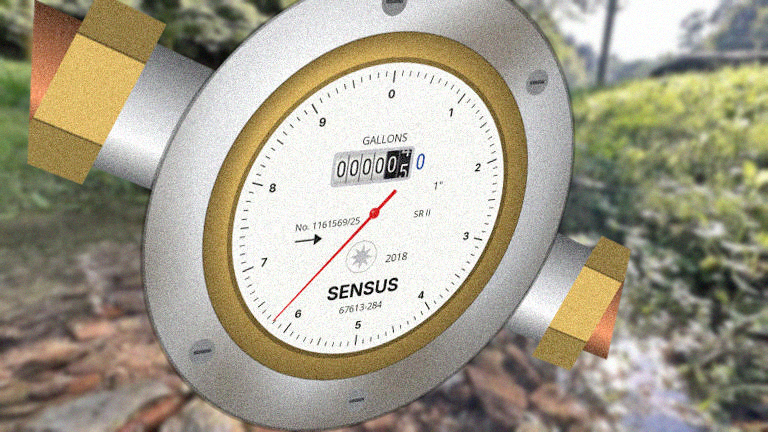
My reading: 46.2
